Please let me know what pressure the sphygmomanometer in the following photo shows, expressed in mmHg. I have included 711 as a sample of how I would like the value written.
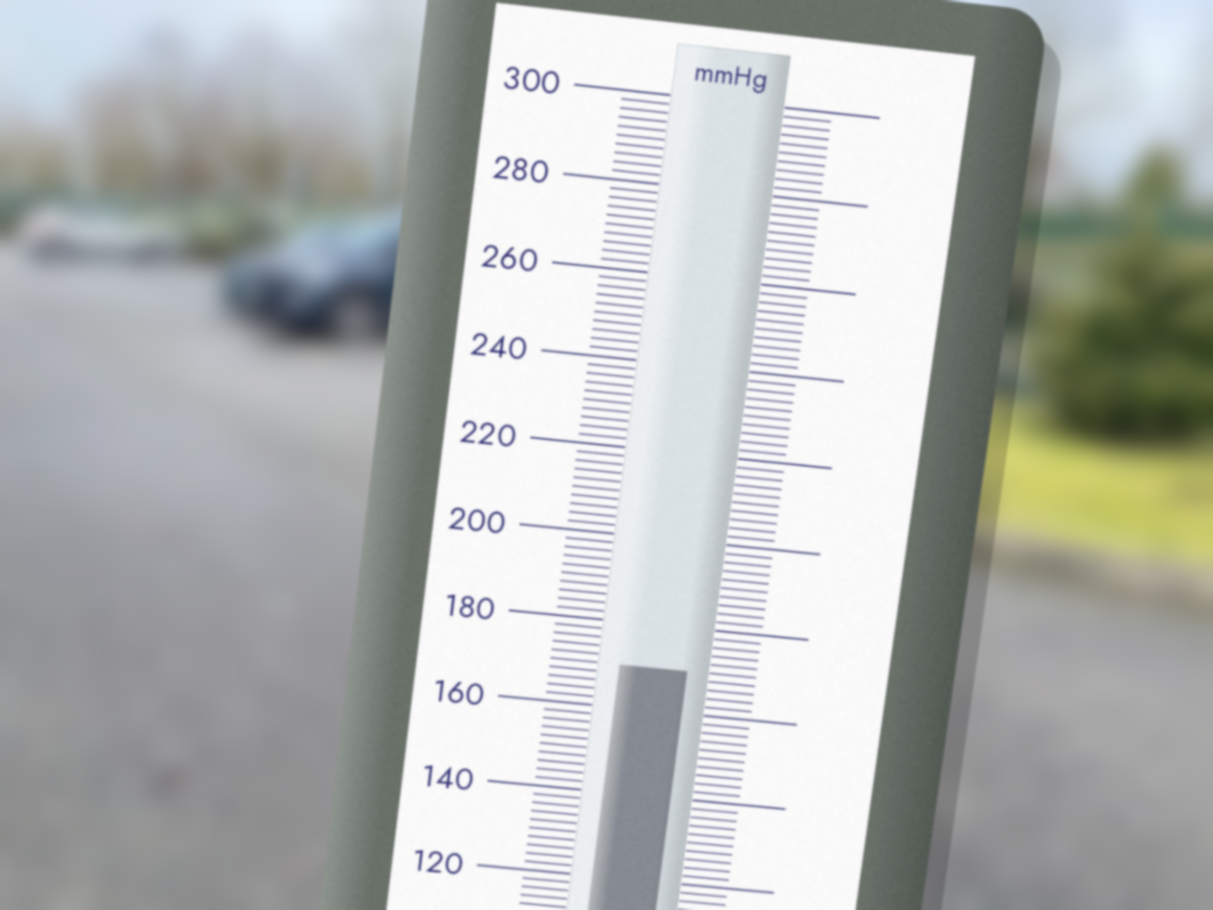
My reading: 170
